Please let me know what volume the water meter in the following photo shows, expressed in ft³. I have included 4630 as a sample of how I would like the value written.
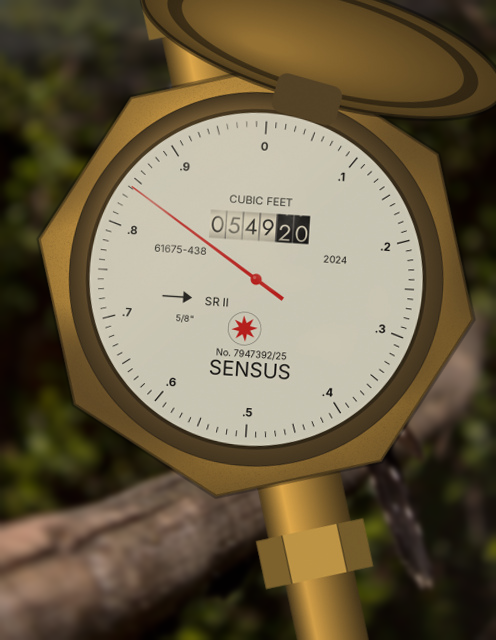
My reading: 54919.84
